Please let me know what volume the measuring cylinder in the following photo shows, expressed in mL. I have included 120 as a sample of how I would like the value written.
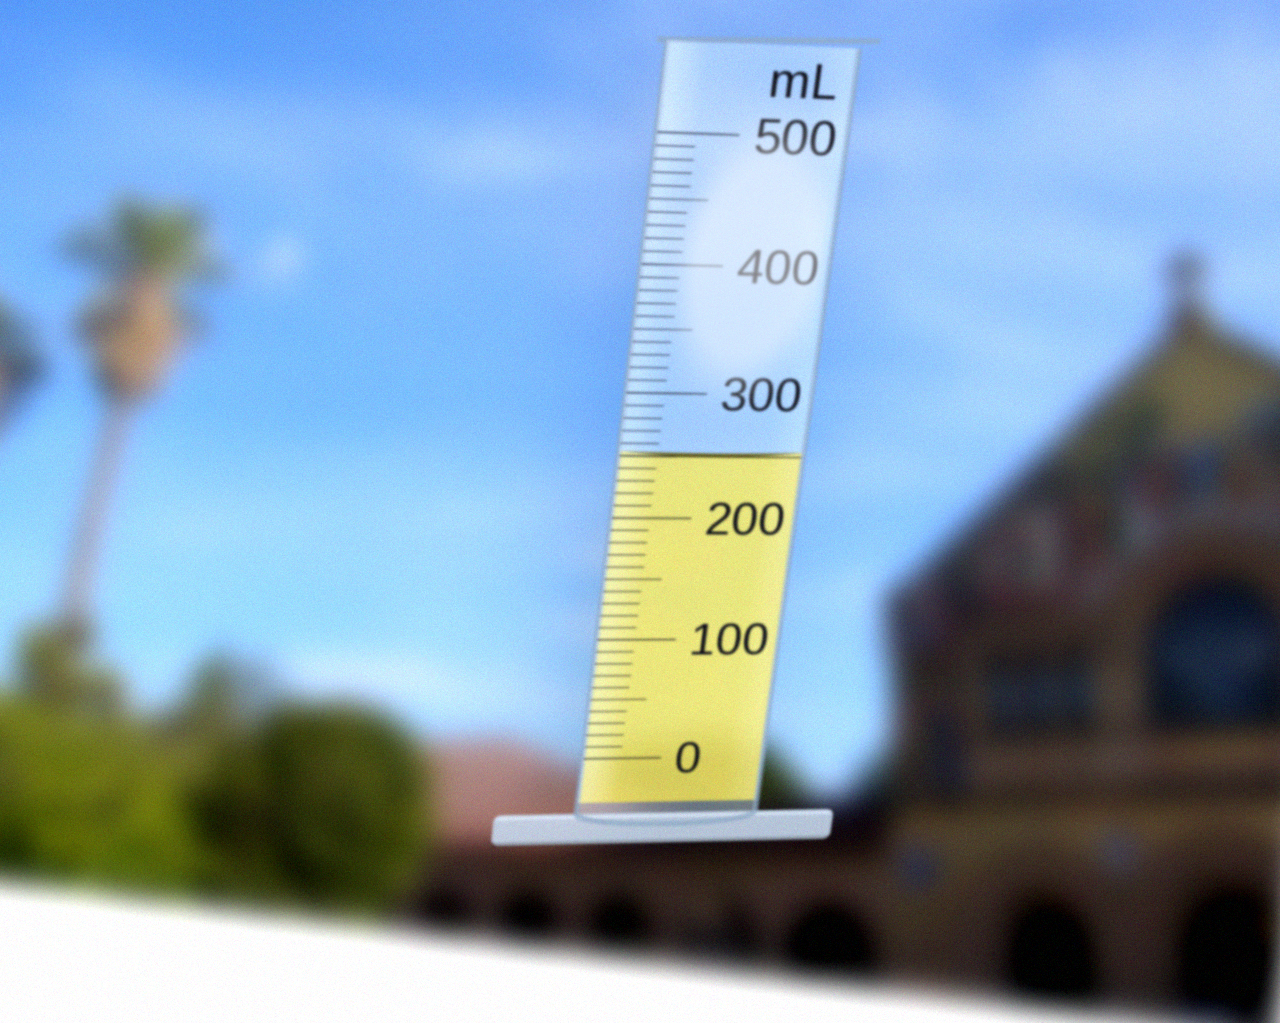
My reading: 250
